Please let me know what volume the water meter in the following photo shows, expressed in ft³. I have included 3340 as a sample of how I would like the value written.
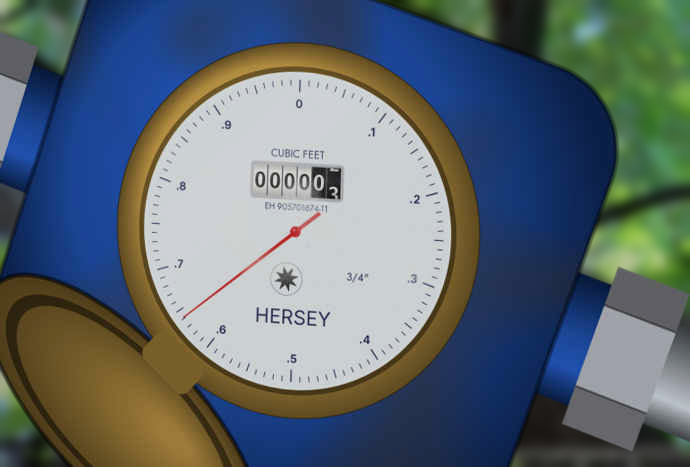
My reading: 2.64
